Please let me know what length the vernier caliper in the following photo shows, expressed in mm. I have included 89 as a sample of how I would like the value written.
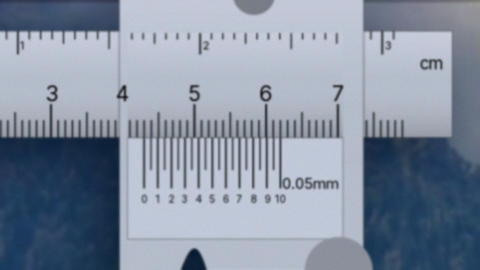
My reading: 43.0
